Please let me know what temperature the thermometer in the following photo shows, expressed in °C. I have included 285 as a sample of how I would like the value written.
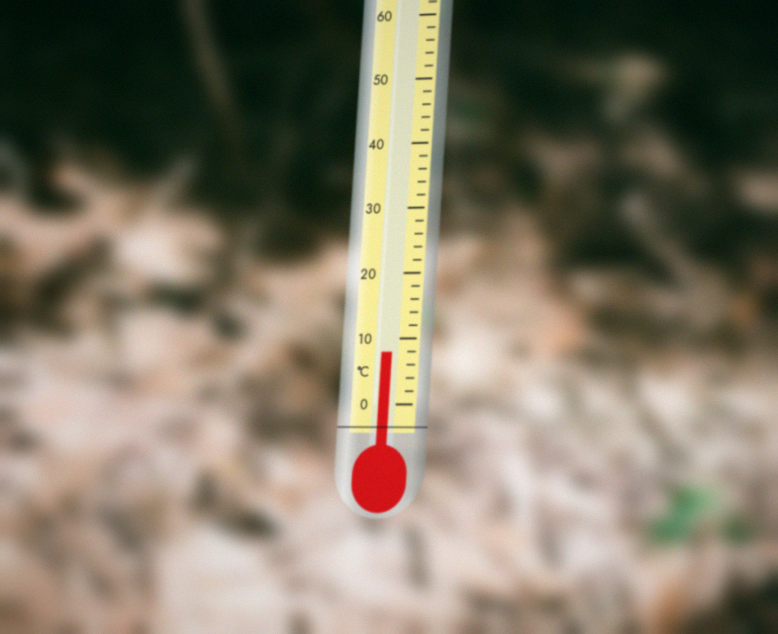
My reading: 8
